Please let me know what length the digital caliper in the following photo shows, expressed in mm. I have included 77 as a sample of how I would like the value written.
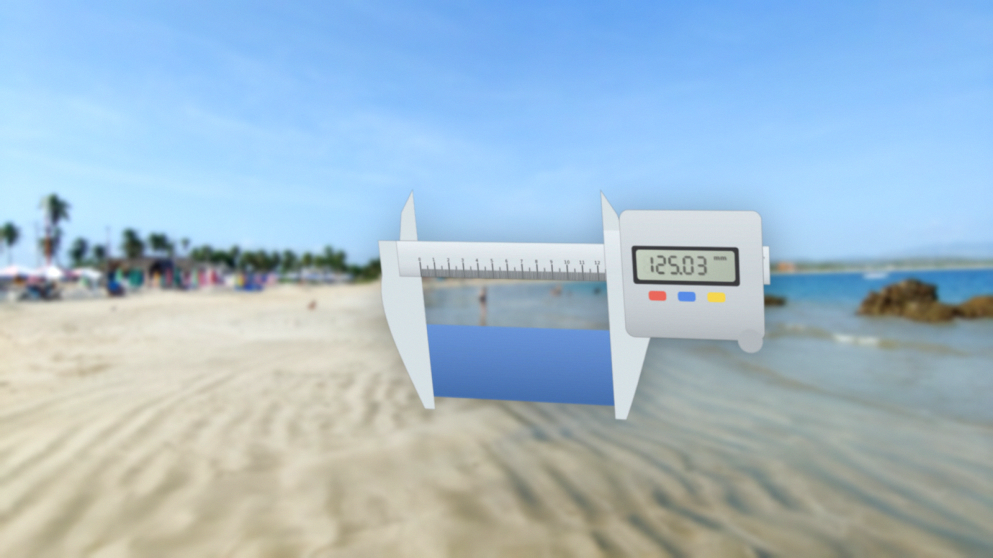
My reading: 125.03
